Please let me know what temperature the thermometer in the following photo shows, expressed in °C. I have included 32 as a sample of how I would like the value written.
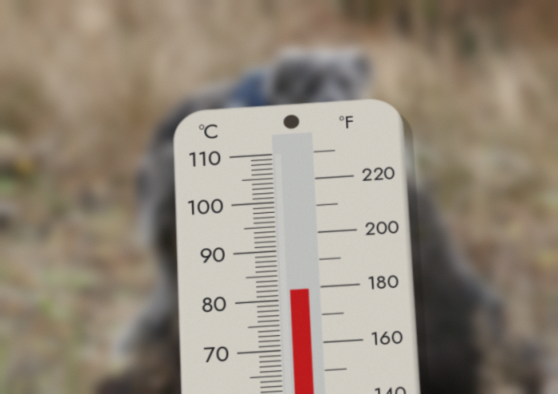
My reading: 82
